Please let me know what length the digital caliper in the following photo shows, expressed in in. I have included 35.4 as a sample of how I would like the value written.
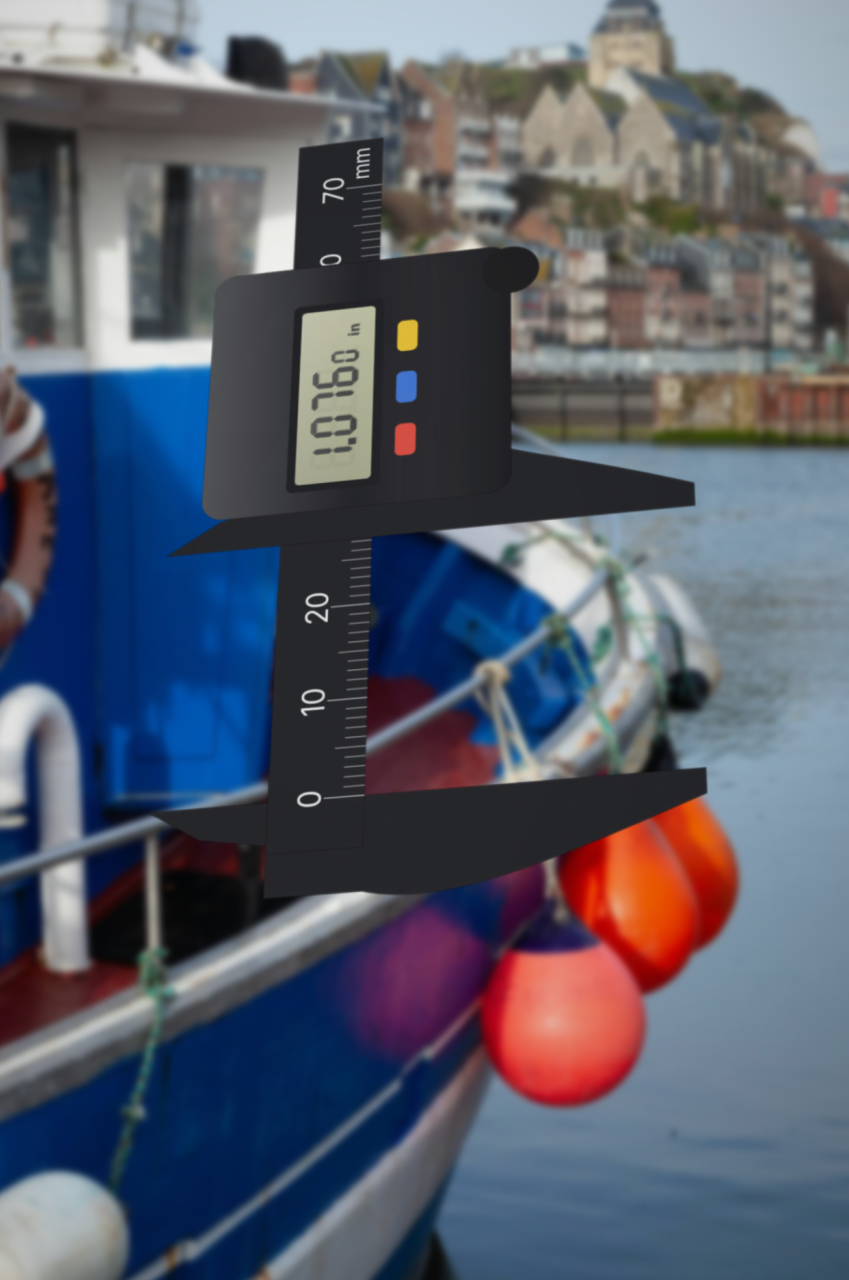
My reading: 1.0760
